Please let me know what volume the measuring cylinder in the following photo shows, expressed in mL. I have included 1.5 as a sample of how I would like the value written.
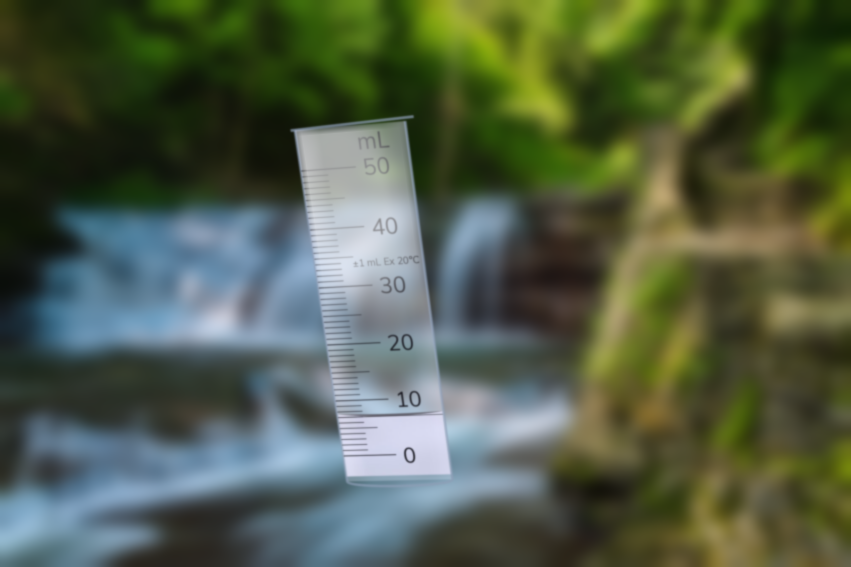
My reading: 7
